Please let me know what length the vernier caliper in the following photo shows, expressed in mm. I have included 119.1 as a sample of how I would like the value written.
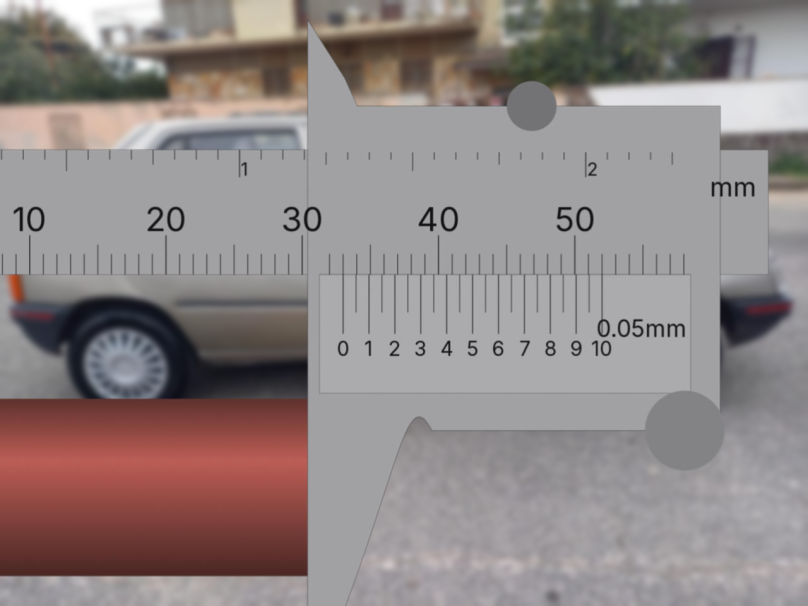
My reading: 33.0
